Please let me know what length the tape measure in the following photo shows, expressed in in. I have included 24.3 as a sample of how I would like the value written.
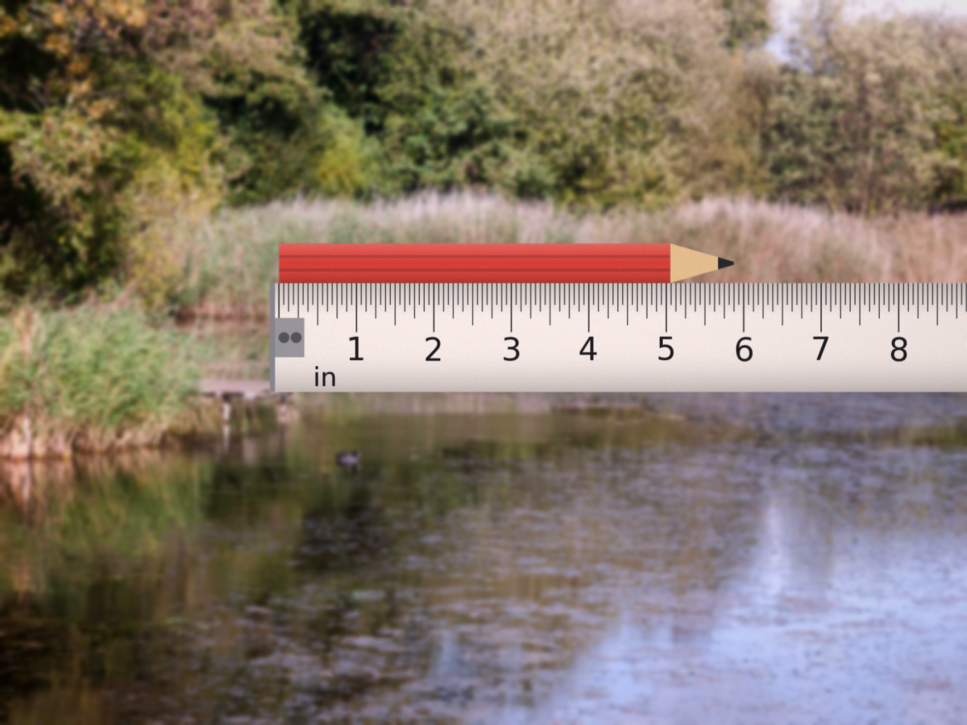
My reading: 5.875
